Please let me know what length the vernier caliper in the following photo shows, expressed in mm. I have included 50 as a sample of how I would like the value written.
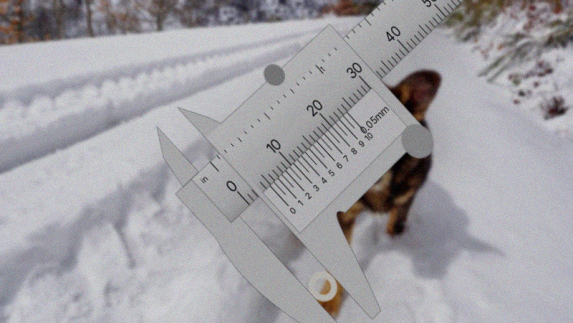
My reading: 4.8
